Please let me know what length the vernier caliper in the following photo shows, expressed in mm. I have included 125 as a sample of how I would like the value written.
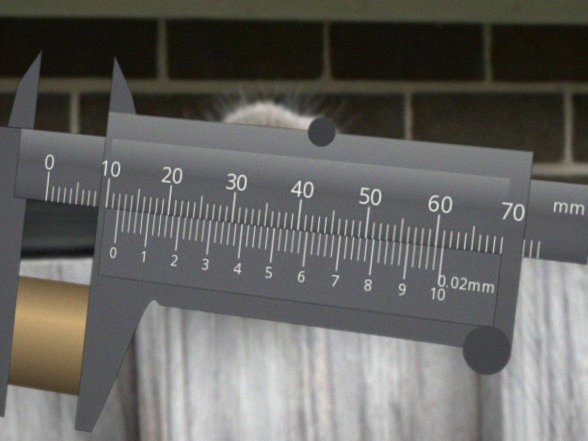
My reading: 12.0
